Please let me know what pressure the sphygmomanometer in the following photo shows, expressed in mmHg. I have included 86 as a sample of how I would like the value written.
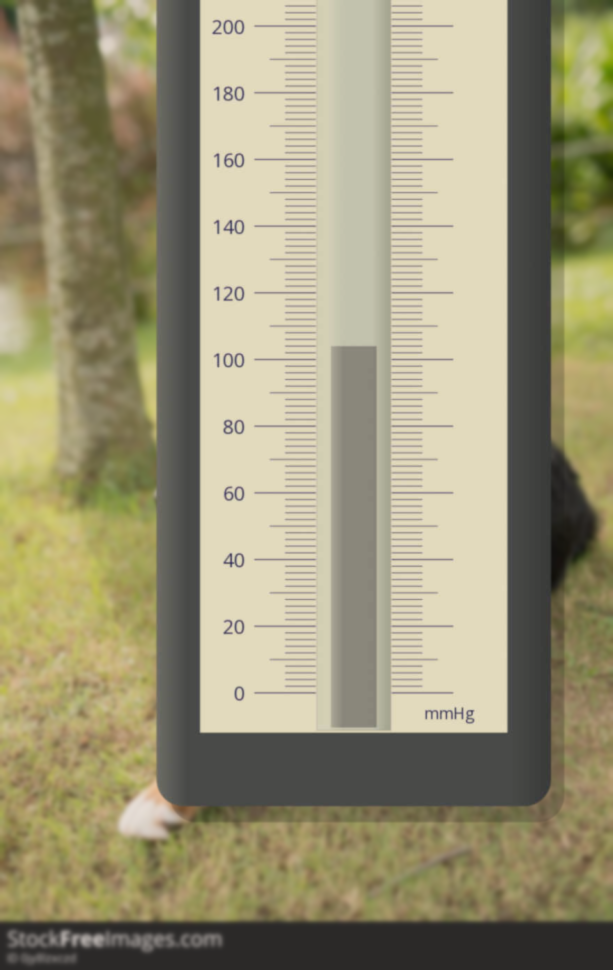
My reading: 104
